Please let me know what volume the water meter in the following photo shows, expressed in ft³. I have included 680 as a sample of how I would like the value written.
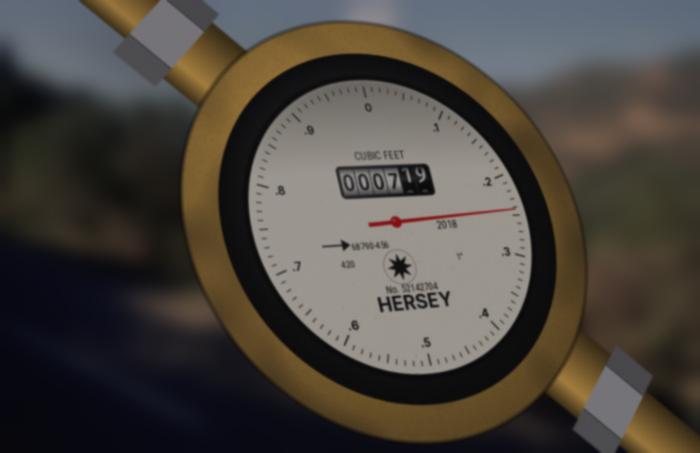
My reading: 719.24
